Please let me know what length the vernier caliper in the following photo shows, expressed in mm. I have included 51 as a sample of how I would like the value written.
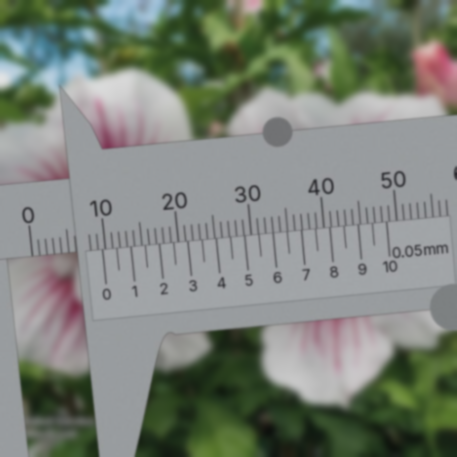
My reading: 9.6
